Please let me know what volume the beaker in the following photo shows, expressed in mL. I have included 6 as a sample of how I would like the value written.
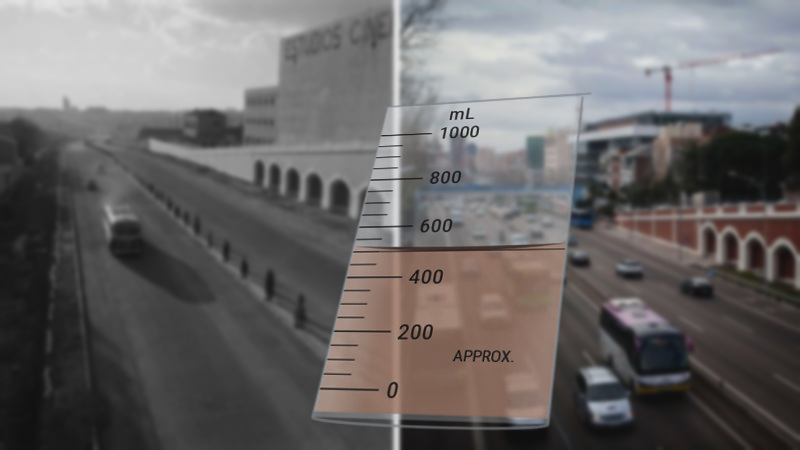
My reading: 500
